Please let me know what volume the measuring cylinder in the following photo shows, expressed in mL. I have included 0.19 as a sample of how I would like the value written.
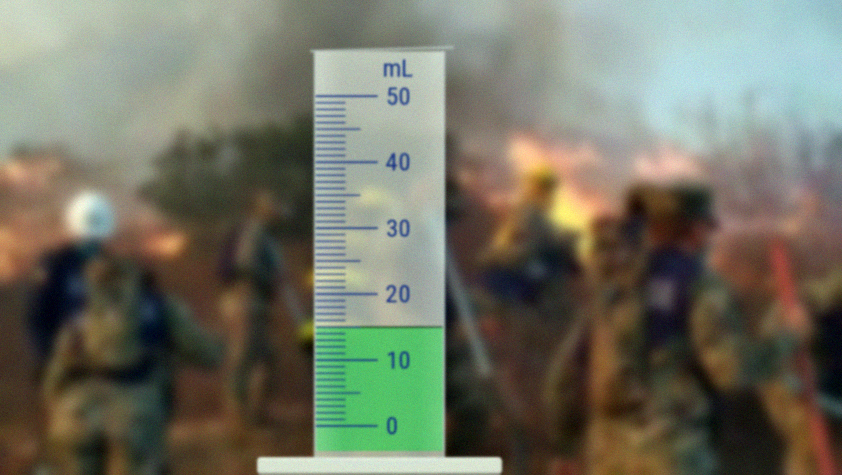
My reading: 15
